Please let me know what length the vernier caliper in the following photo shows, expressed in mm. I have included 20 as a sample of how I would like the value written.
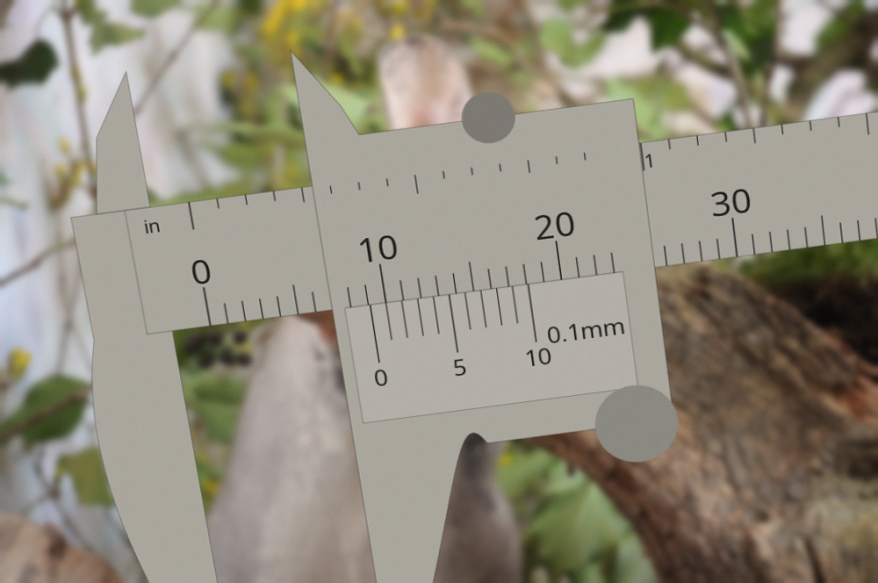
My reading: 9.1
